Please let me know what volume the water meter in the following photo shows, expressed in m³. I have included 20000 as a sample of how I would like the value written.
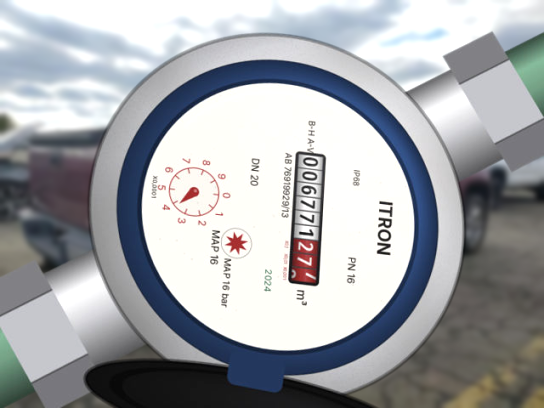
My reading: 6771.2773
